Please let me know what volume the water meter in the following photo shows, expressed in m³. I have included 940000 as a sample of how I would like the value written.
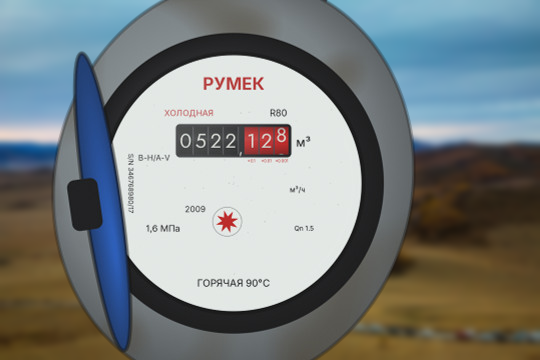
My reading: 522.128
